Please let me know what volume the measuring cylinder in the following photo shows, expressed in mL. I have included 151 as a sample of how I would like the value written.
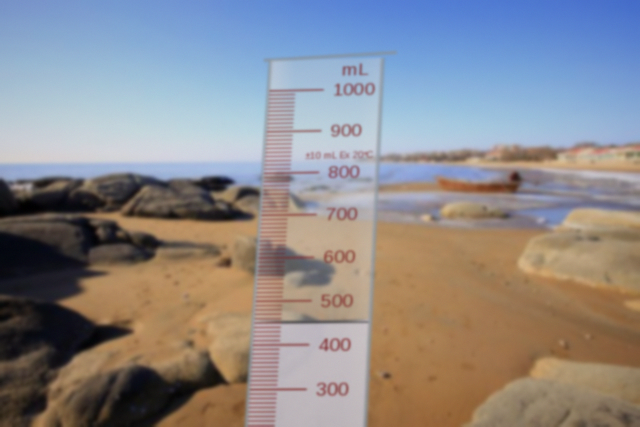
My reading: 450
